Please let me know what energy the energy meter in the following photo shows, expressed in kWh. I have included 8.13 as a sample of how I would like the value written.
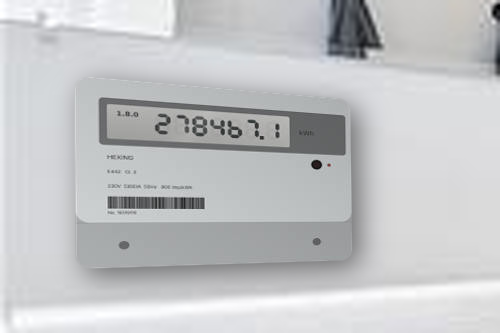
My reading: 278467.1
